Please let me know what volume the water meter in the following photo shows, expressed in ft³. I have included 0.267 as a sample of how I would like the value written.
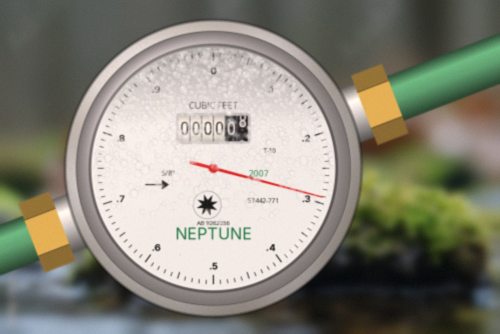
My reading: 8.29
